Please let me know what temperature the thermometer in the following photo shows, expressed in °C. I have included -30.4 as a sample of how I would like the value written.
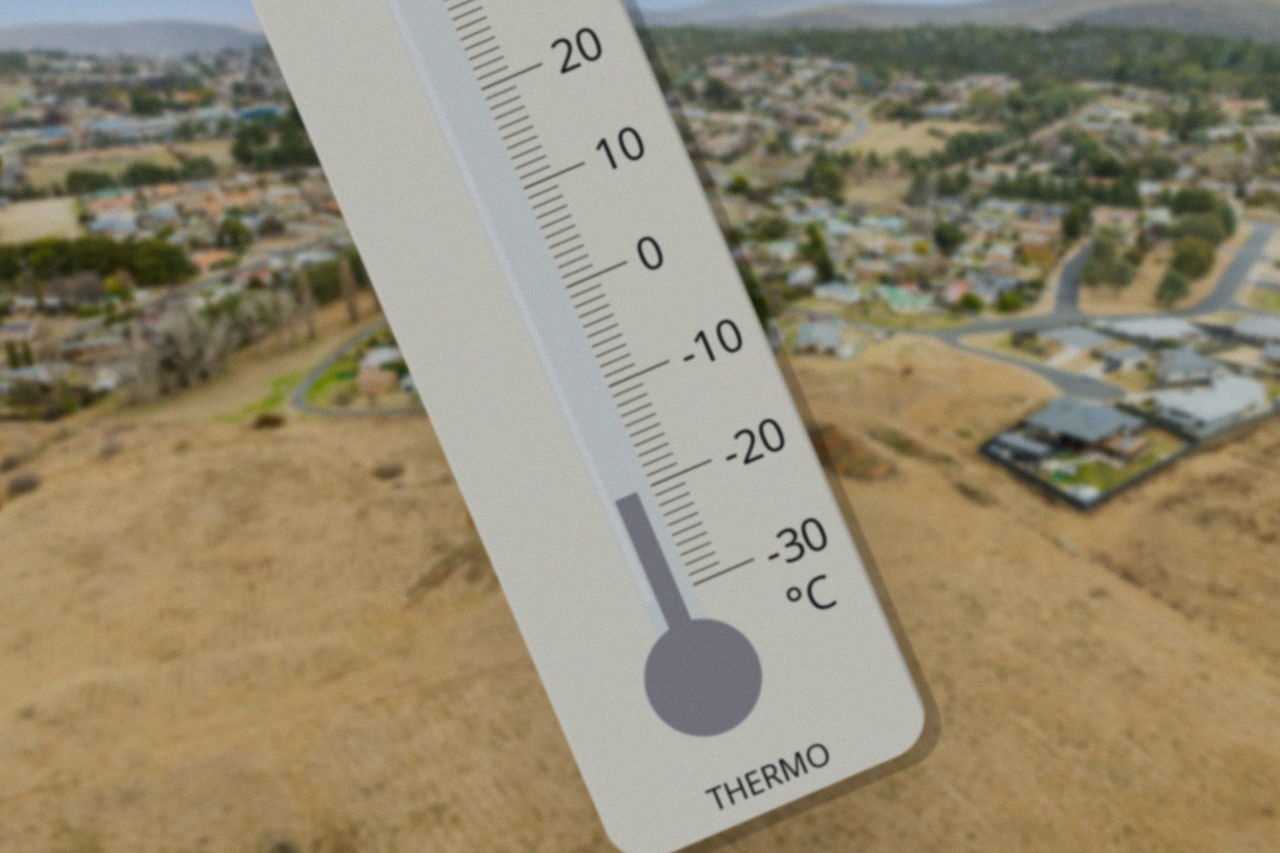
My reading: -20
